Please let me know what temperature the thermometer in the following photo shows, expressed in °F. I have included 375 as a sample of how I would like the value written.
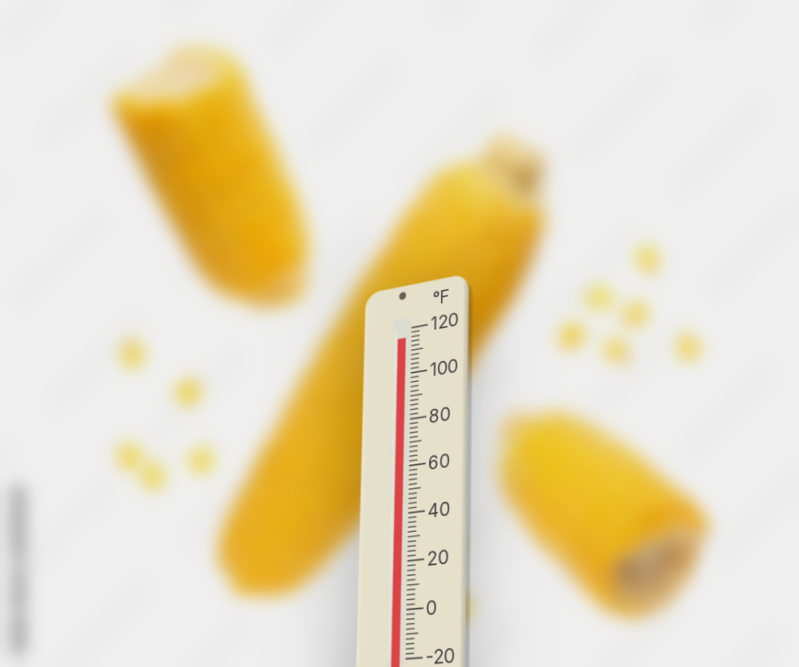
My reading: 116
